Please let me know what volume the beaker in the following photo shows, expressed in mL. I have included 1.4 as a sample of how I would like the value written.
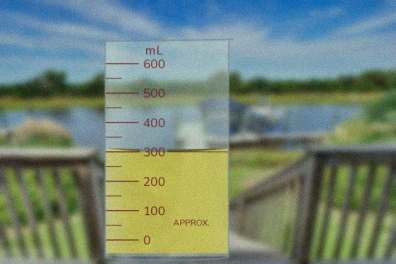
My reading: 300
